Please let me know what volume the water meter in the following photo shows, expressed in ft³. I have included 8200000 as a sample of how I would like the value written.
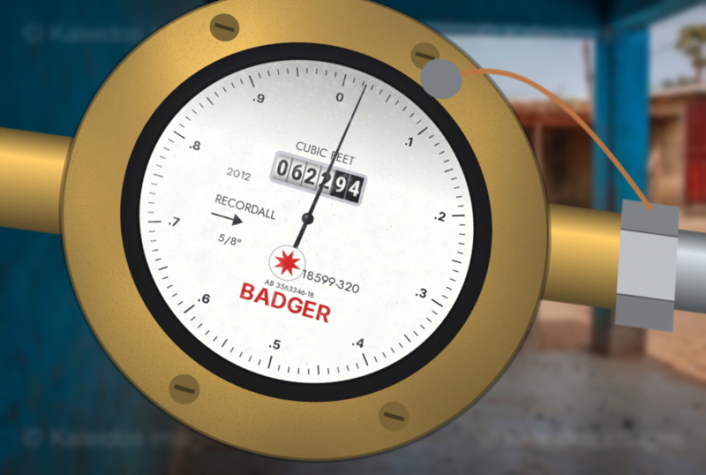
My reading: 62294.02
